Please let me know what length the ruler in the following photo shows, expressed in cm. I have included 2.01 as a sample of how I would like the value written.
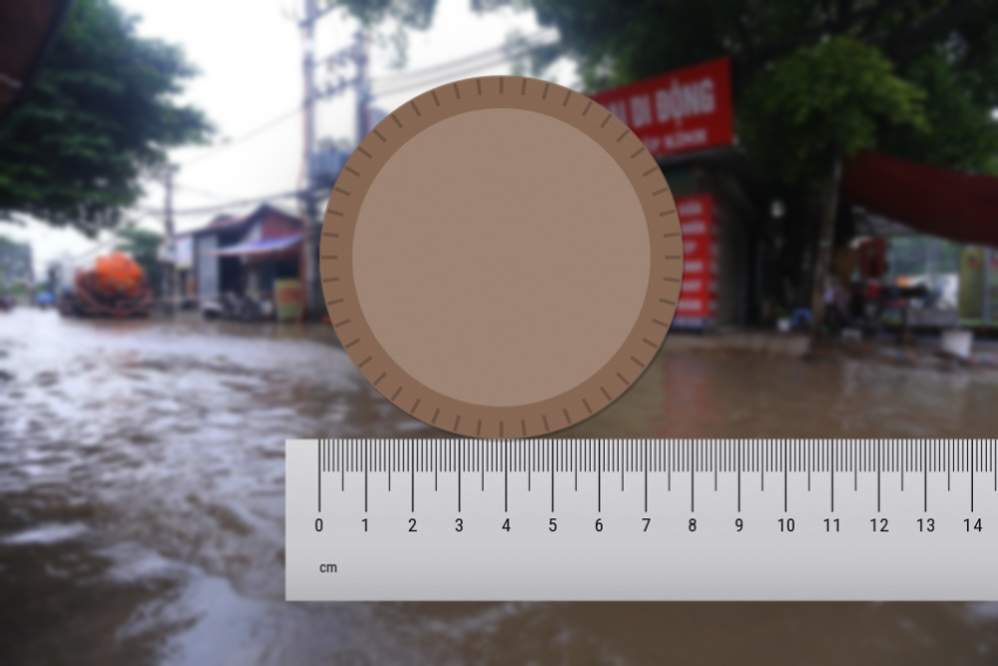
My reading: 7.8
